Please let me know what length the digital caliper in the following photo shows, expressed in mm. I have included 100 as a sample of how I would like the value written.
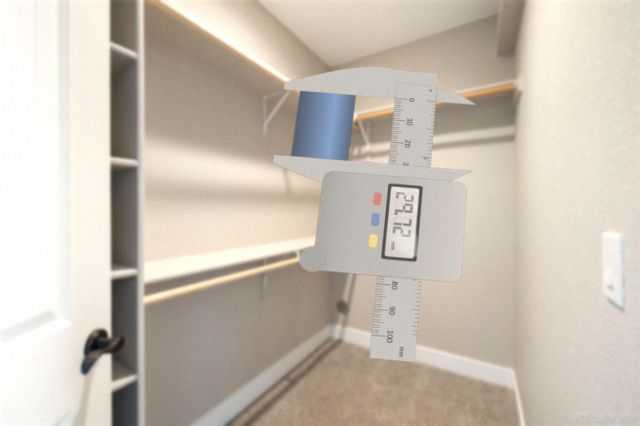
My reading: 29.72
